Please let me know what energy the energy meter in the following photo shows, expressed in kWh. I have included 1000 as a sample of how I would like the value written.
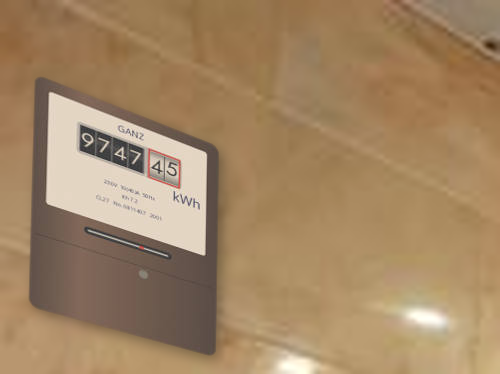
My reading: 9747.45
